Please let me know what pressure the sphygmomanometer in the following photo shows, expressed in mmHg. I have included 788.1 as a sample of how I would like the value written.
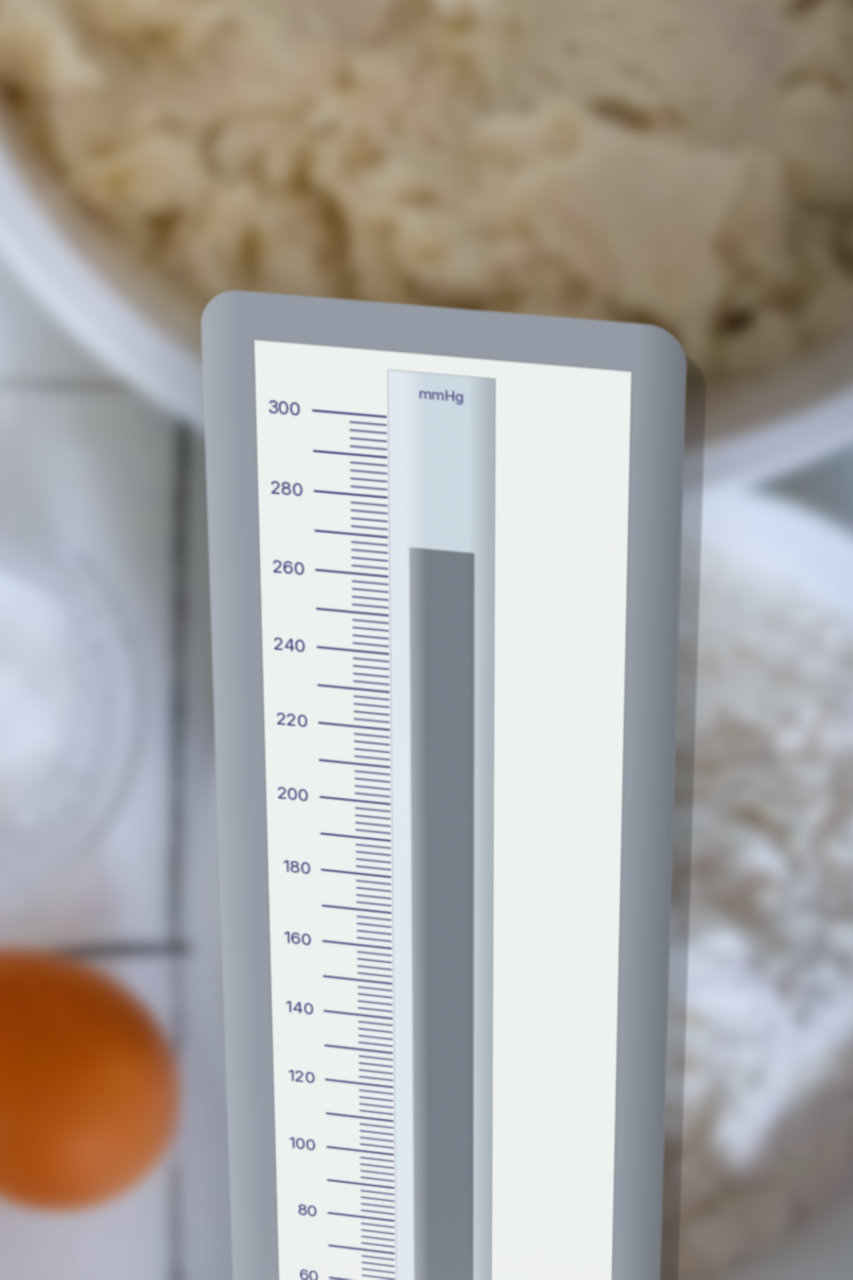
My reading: 268
